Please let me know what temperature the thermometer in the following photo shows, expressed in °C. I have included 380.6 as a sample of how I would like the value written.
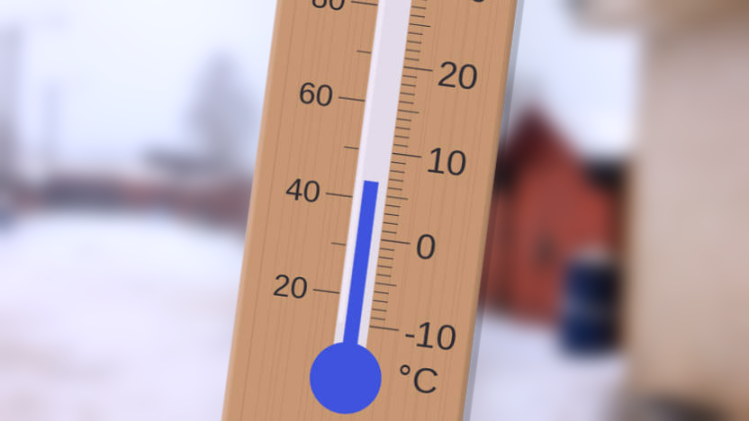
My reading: 6.5
